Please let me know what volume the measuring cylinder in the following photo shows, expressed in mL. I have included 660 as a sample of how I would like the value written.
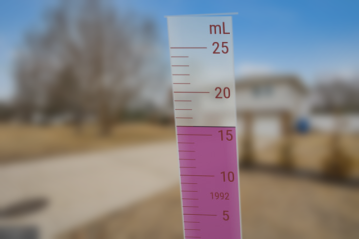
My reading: 16
